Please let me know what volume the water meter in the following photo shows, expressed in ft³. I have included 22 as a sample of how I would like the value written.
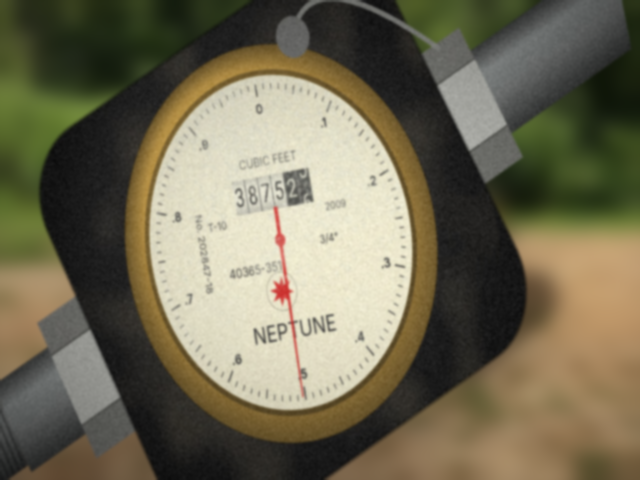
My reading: 387525.50
